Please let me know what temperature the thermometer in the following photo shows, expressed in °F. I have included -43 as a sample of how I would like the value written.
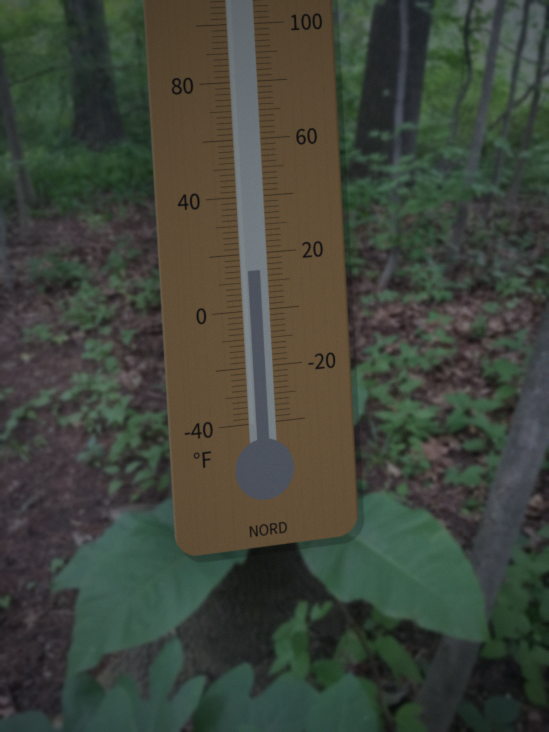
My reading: 14
